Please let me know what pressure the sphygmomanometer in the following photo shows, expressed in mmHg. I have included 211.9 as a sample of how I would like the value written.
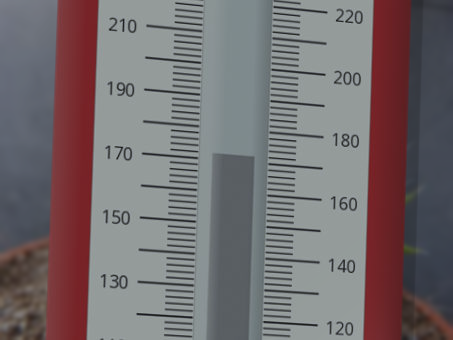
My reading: 172
